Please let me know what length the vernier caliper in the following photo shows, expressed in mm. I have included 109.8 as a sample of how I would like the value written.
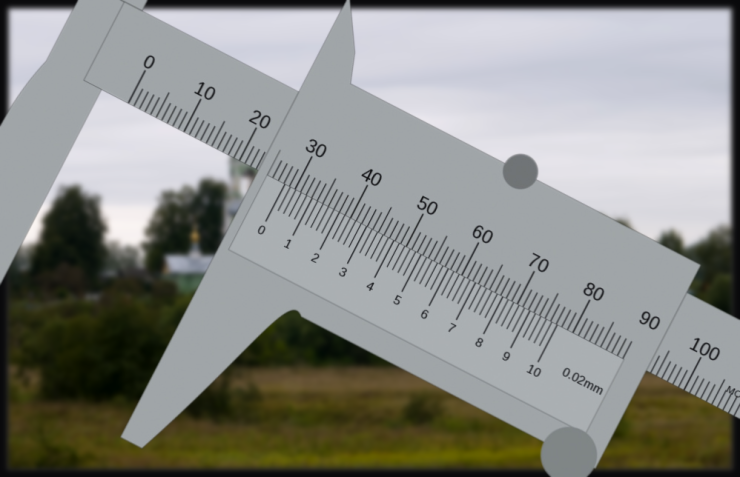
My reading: 28.2
